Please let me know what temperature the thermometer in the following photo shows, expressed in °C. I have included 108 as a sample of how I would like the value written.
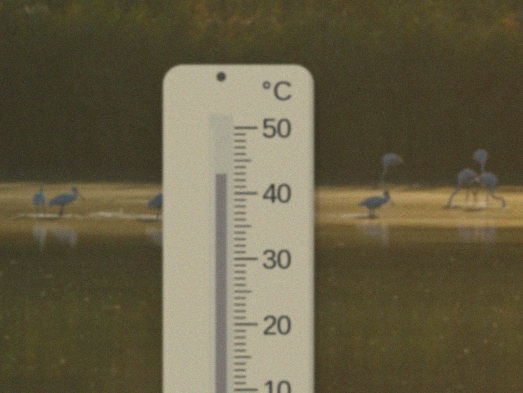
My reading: 43
